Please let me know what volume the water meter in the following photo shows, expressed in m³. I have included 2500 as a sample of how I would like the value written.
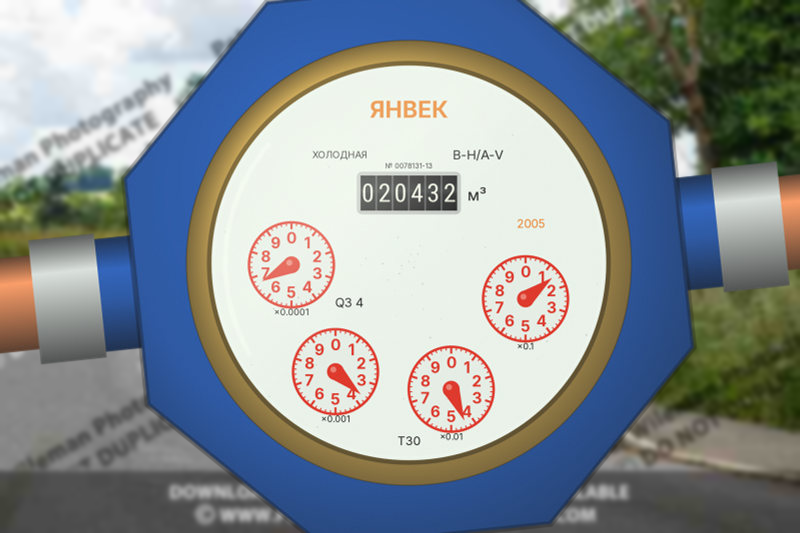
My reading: 20432.1436
